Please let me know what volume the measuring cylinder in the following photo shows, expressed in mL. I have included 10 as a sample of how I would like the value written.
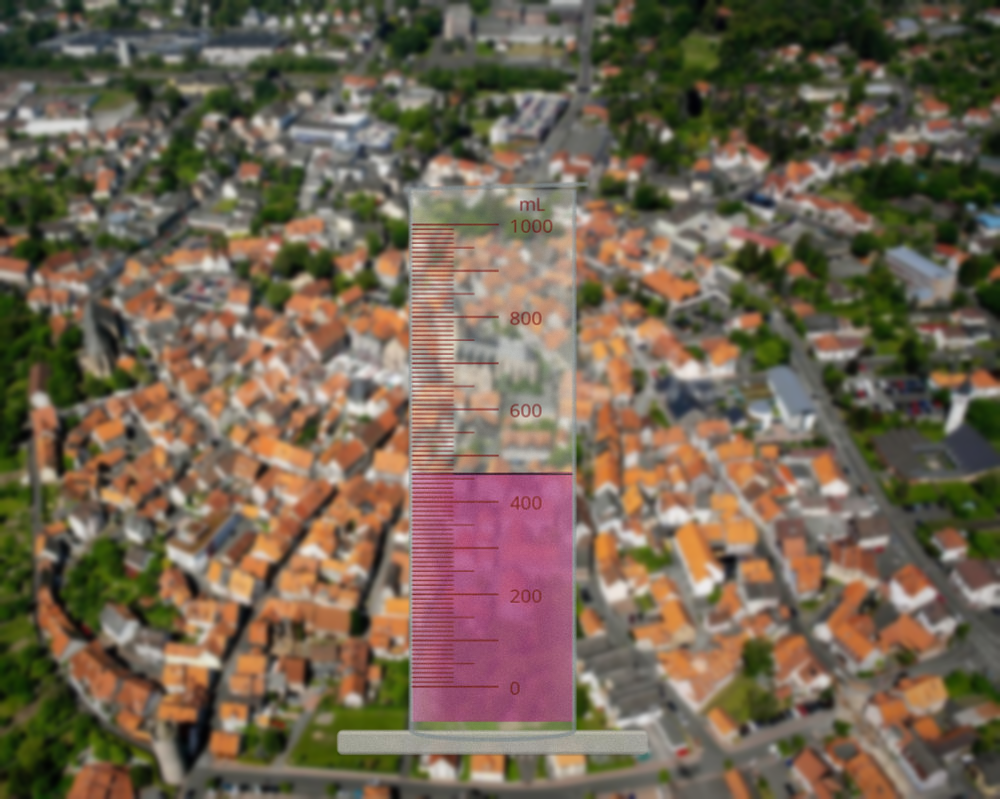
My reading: 460
